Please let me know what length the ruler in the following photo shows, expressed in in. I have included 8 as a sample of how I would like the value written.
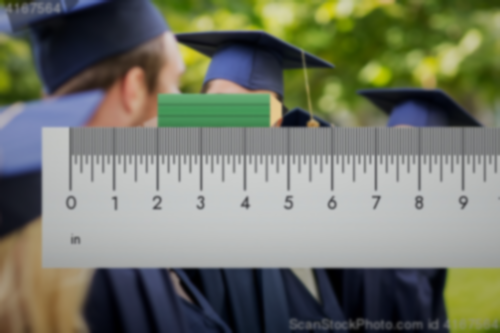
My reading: 3
